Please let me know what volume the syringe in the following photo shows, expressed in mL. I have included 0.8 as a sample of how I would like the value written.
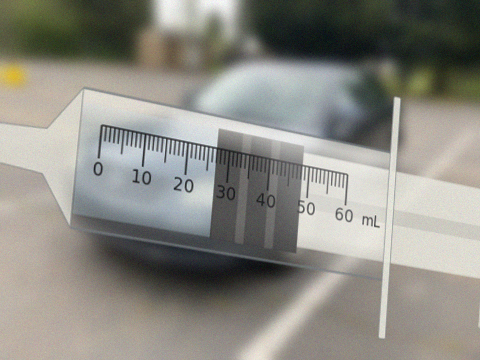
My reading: 27
